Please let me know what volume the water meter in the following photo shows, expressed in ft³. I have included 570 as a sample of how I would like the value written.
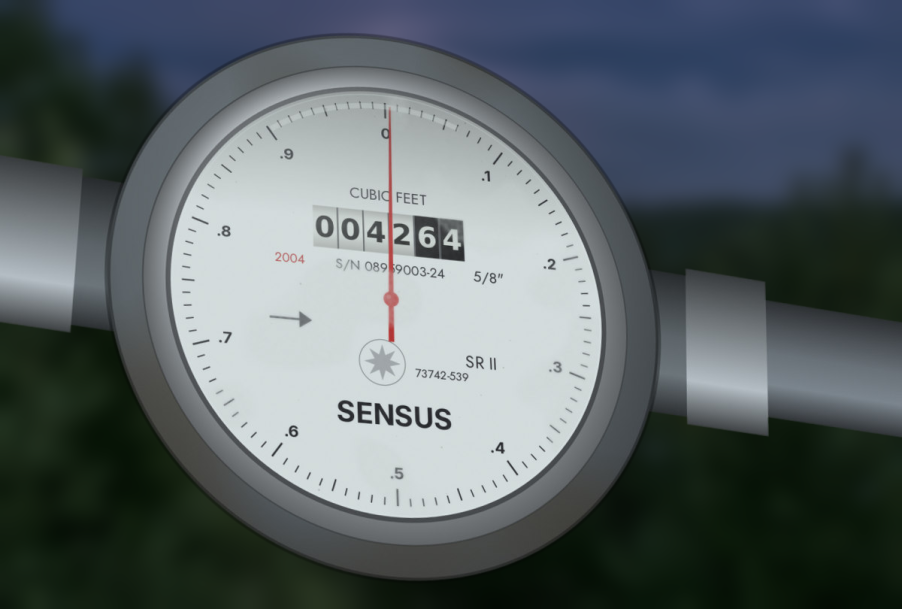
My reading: 4264.00
